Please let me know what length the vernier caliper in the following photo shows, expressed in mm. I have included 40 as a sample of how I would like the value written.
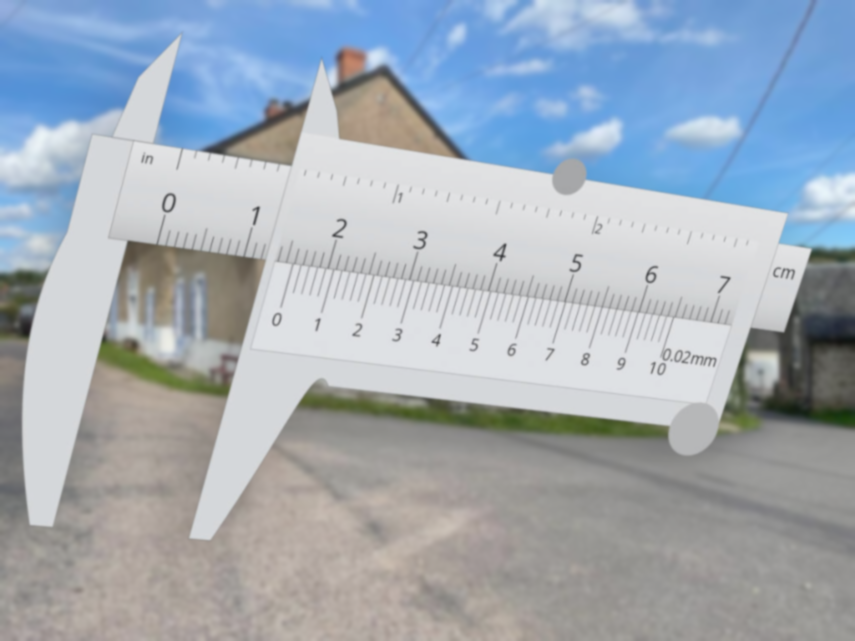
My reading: 15.8
